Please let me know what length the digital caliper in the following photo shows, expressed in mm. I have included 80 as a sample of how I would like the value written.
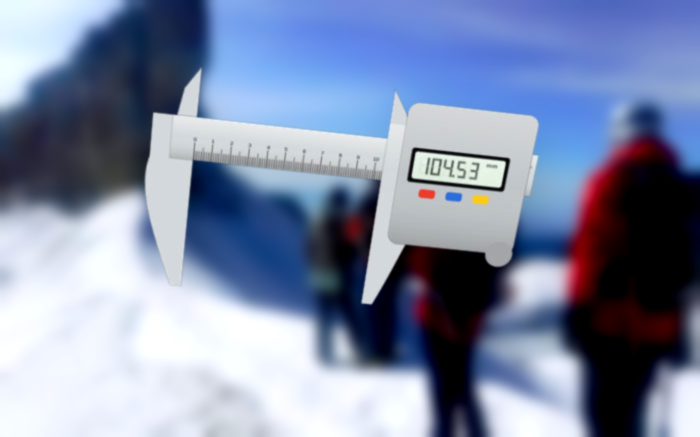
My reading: 104.53
